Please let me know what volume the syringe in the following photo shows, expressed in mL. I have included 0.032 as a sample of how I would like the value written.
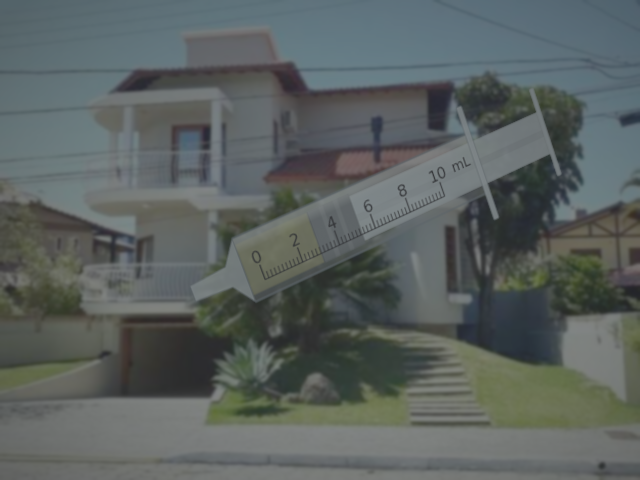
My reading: 3
